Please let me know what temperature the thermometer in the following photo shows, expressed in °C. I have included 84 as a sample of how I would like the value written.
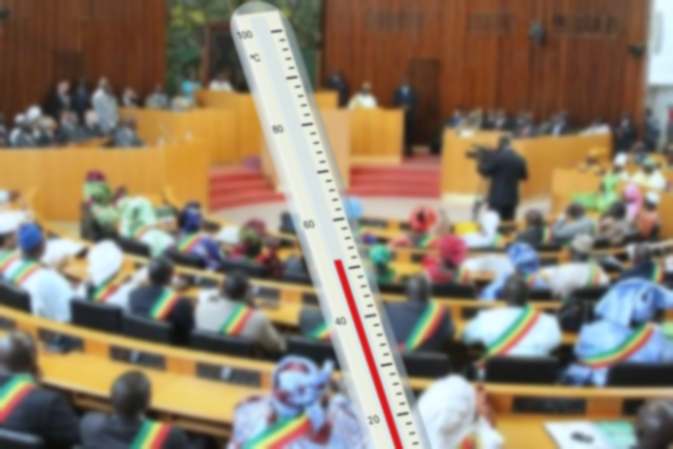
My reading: 52
